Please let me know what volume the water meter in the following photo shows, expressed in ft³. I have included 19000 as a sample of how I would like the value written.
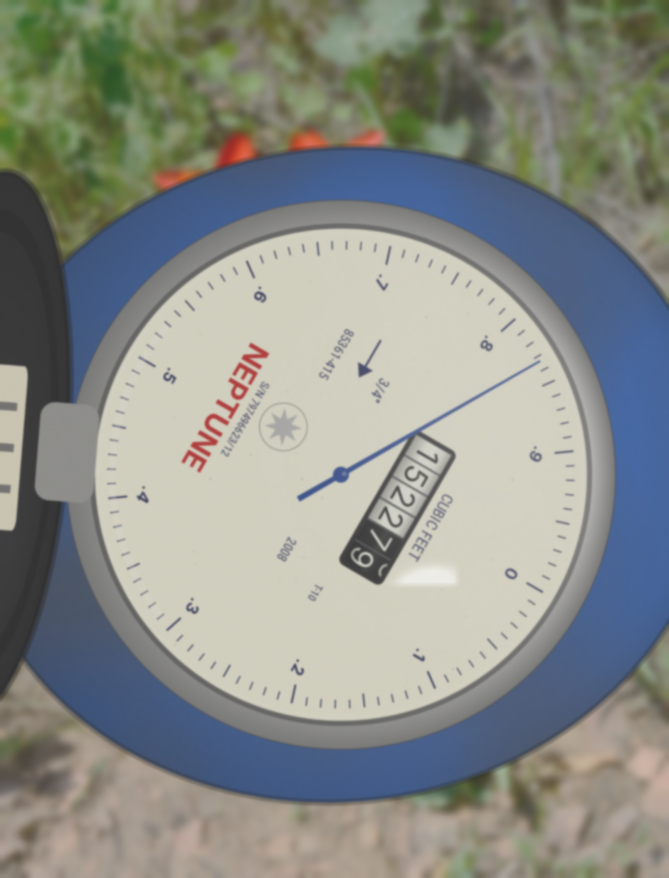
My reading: 152278.83
